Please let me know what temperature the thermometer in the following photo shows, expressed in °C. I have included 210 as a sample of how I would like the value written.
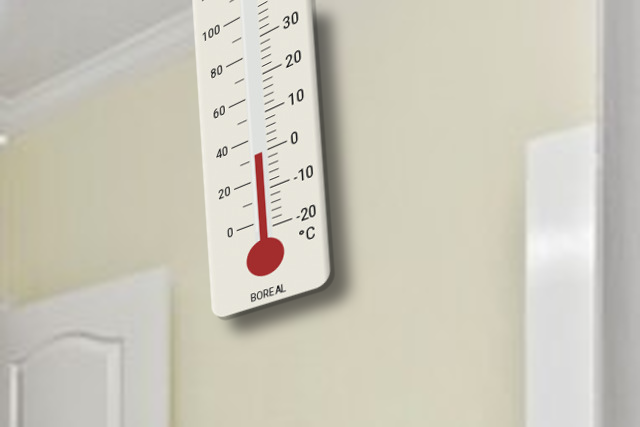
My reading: 0
